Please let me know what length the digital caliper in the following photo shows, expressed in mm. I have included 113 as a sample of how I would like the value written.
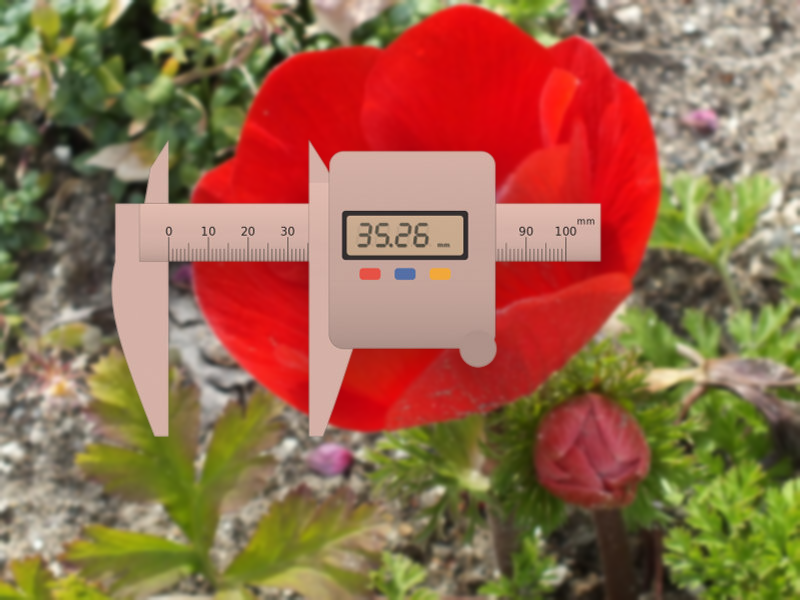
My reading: 35.26
